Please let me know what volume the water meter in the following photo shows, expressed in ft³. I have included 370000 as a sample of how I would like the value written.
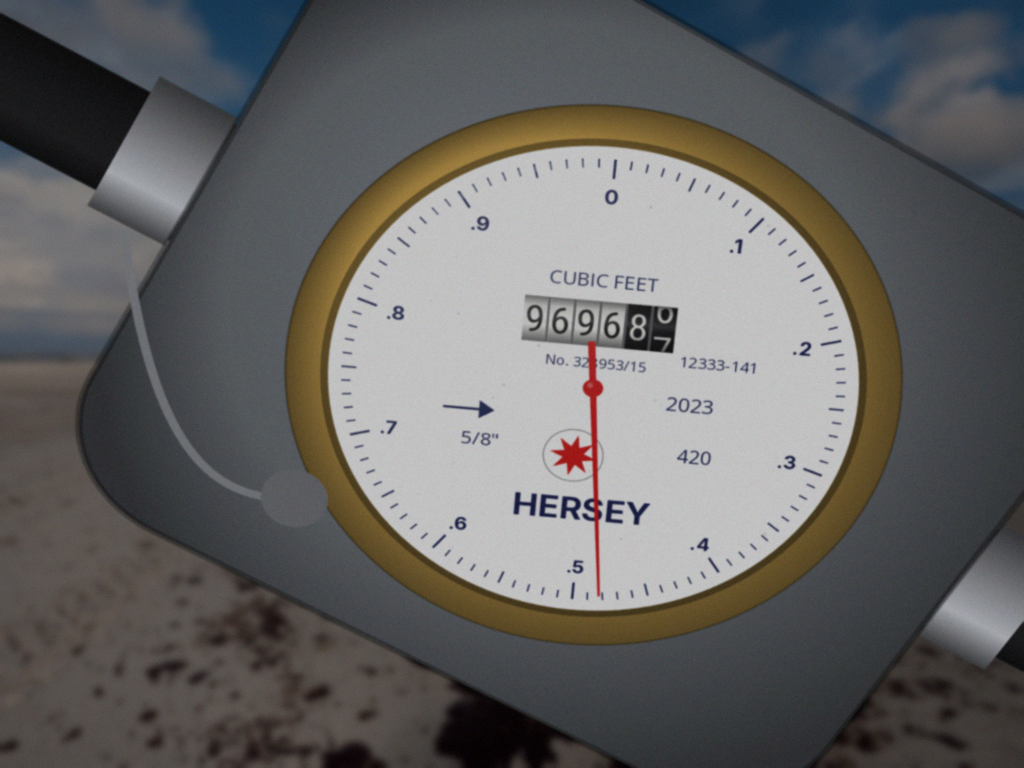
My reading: 969686.48
